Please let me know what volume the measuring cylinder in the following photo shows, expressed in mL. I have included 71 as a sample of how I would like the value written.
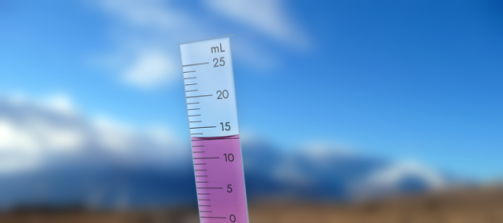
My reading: 13
